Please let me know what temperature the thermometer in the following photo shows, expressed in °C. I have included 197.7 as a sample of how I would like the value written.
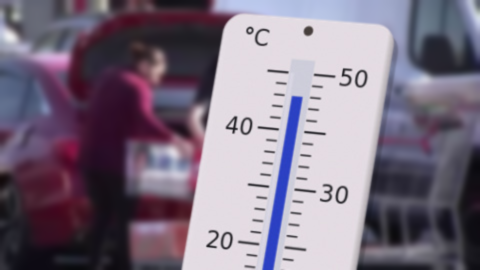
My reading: 46
